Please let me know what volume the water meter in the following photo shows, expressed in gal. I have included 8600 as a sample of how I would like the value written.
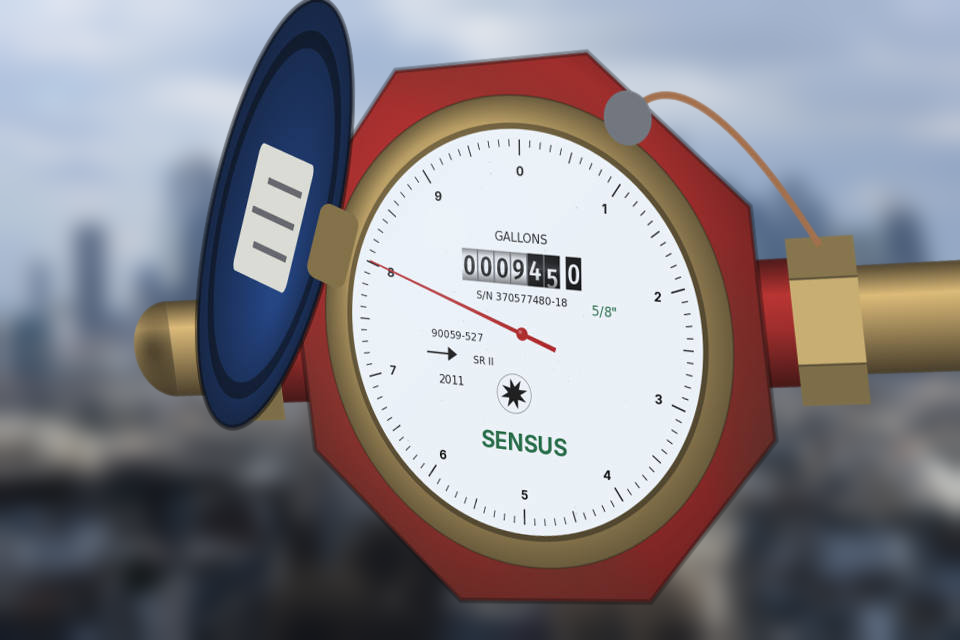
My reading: 9448.0
